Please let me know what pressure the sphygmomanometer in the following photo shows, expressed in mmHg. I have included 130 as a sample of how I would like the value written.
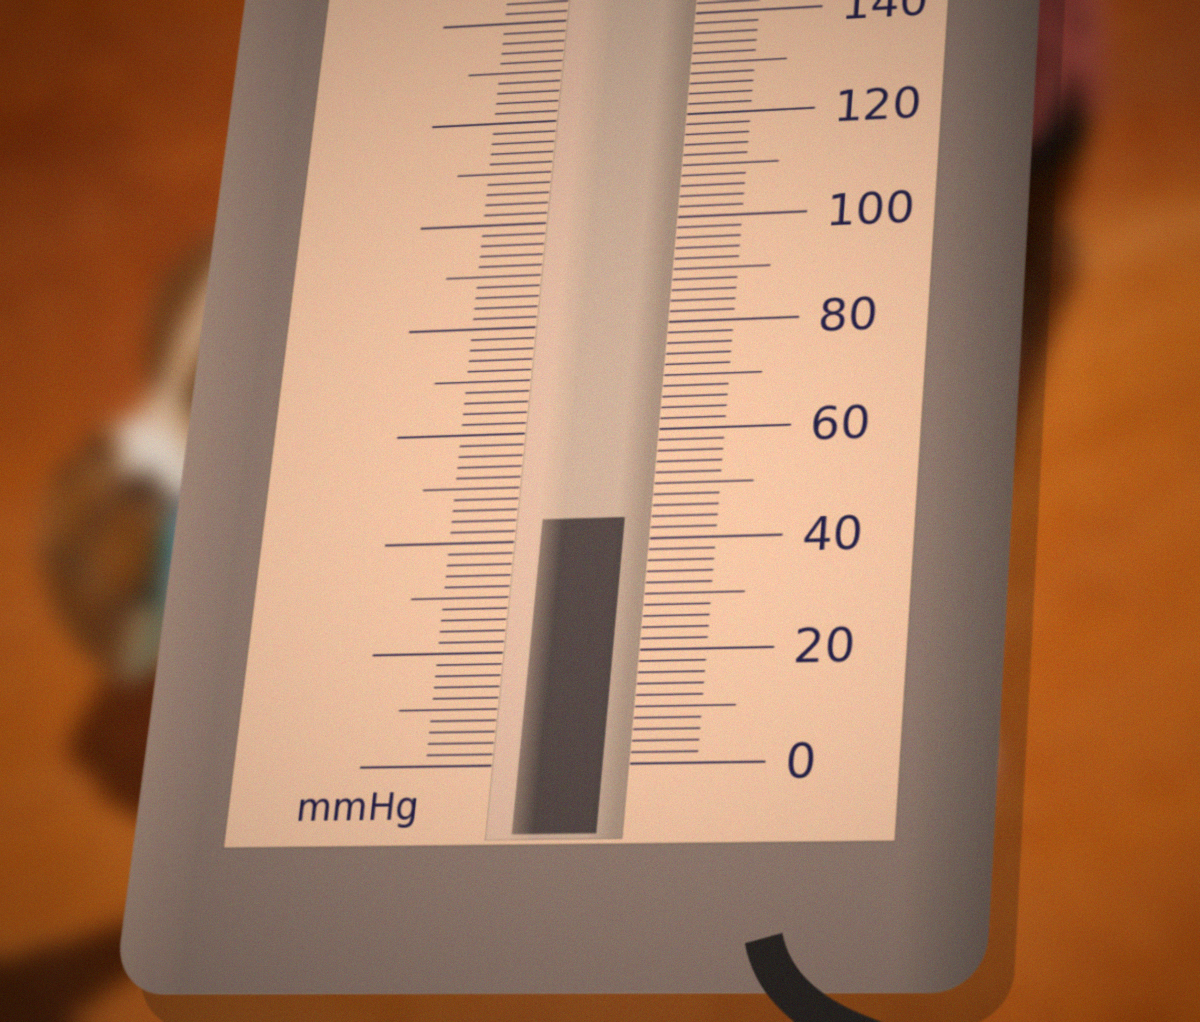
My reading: 44
